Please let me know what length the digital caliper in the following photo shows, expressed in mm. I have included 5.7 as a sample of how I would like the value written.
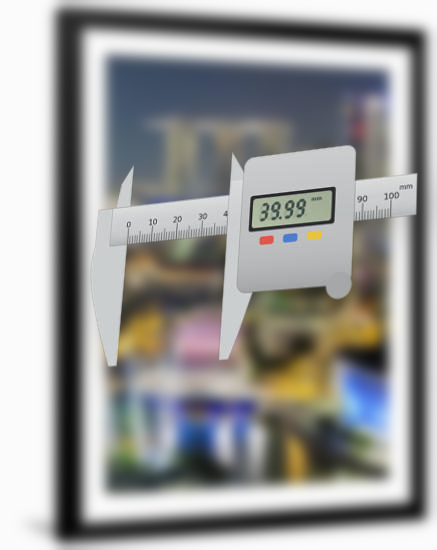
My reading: 39.99
